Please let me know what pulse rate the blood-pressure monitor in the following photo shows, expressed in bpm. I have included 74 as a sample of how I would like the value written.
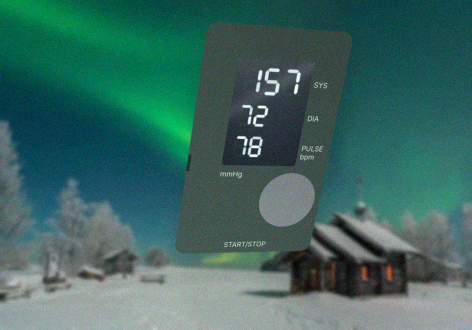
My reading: 78
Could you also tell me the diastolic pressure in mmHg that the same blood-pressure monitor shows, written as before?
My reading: 72
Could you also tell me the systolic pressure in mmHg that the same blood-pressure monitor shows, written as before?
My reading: 157
